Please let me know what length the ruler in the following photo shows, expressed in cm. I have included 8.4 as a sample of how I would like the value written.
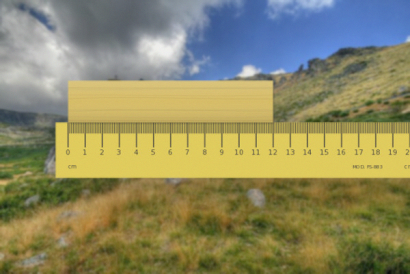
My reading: 12
